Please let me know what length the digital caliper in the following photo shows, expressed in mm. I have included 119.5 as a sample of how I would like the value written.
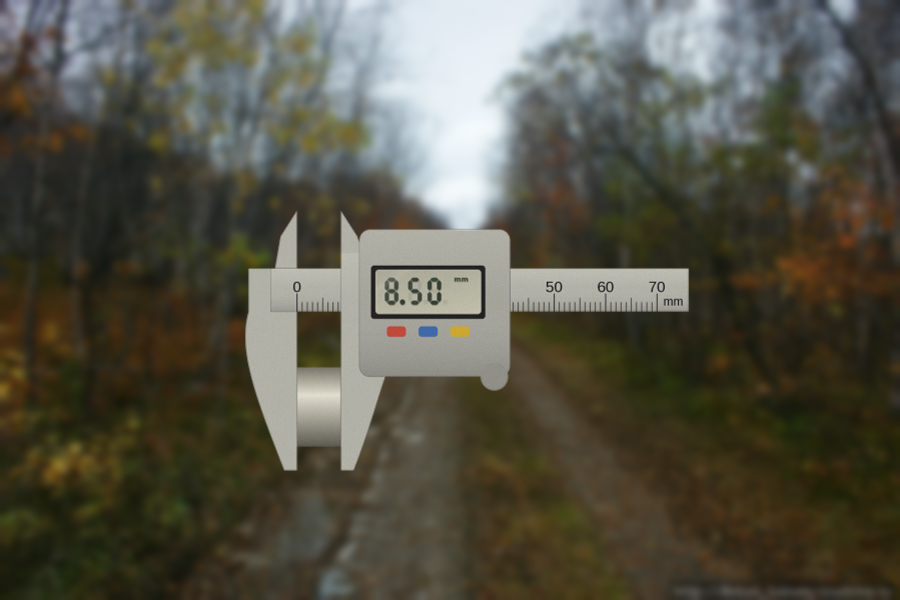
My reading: 8.50
